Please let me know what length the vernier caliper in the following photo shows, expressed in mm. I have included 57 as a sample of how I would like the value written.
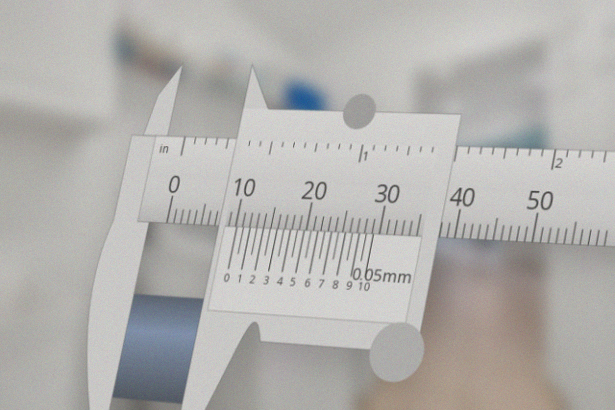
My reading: 10.2
